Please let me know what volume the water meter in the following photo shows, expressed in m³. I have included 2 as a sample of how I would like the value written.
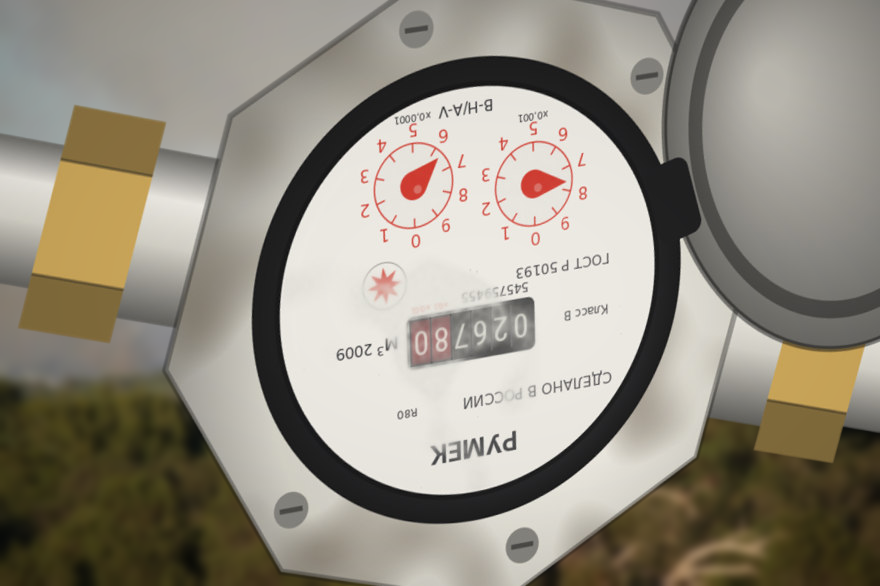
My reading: 267.8076
